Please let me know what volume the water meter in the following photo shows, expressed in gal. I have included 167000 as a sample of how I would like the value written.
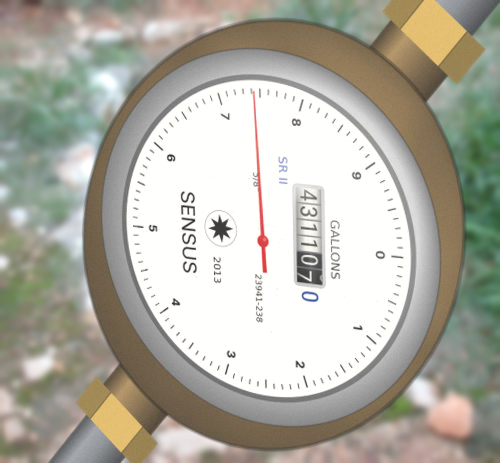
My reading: 4311067.4
